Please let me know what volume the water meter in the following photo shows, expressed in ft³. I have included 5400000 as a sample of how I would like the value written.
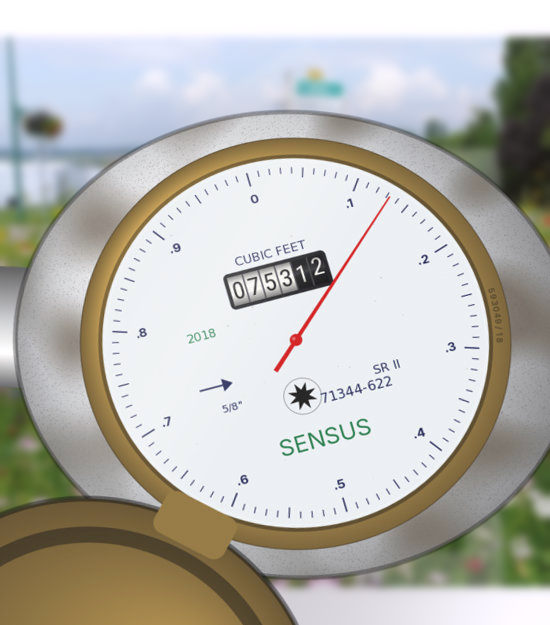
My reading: 75312.13
